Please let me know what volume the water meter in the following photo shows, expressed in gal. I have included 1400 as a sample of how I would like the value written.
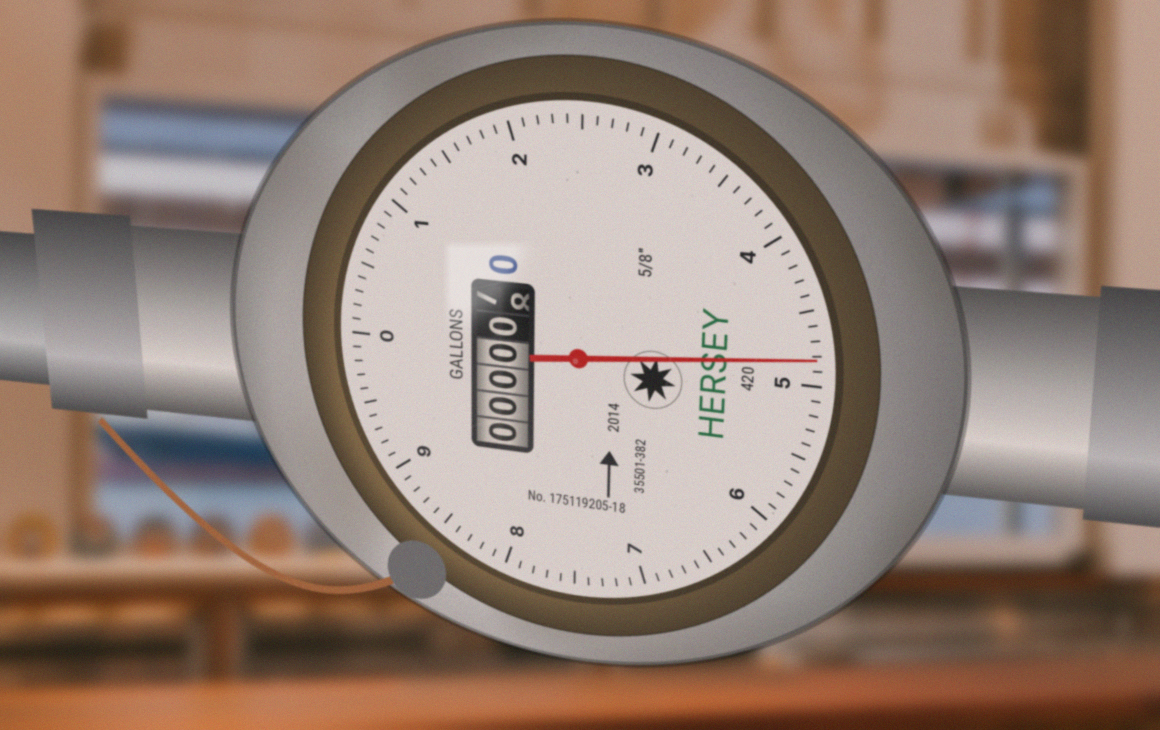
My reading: 74.8
